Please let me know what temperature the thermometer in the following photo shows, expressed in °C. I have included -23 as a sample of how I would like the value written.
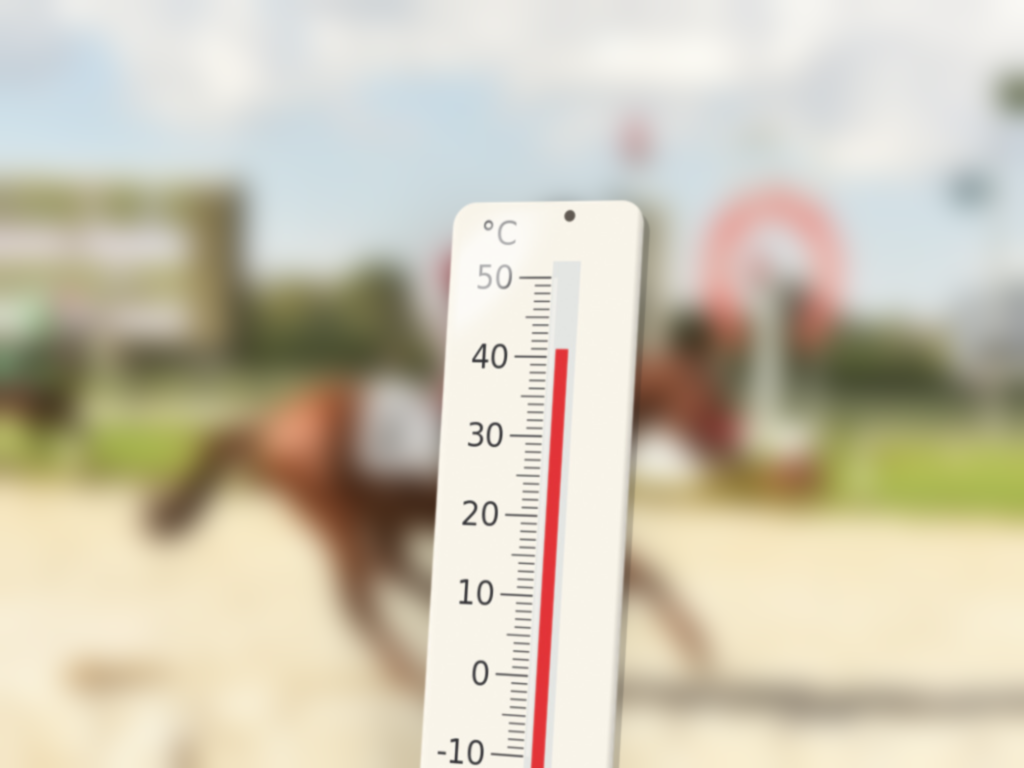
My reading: 41
